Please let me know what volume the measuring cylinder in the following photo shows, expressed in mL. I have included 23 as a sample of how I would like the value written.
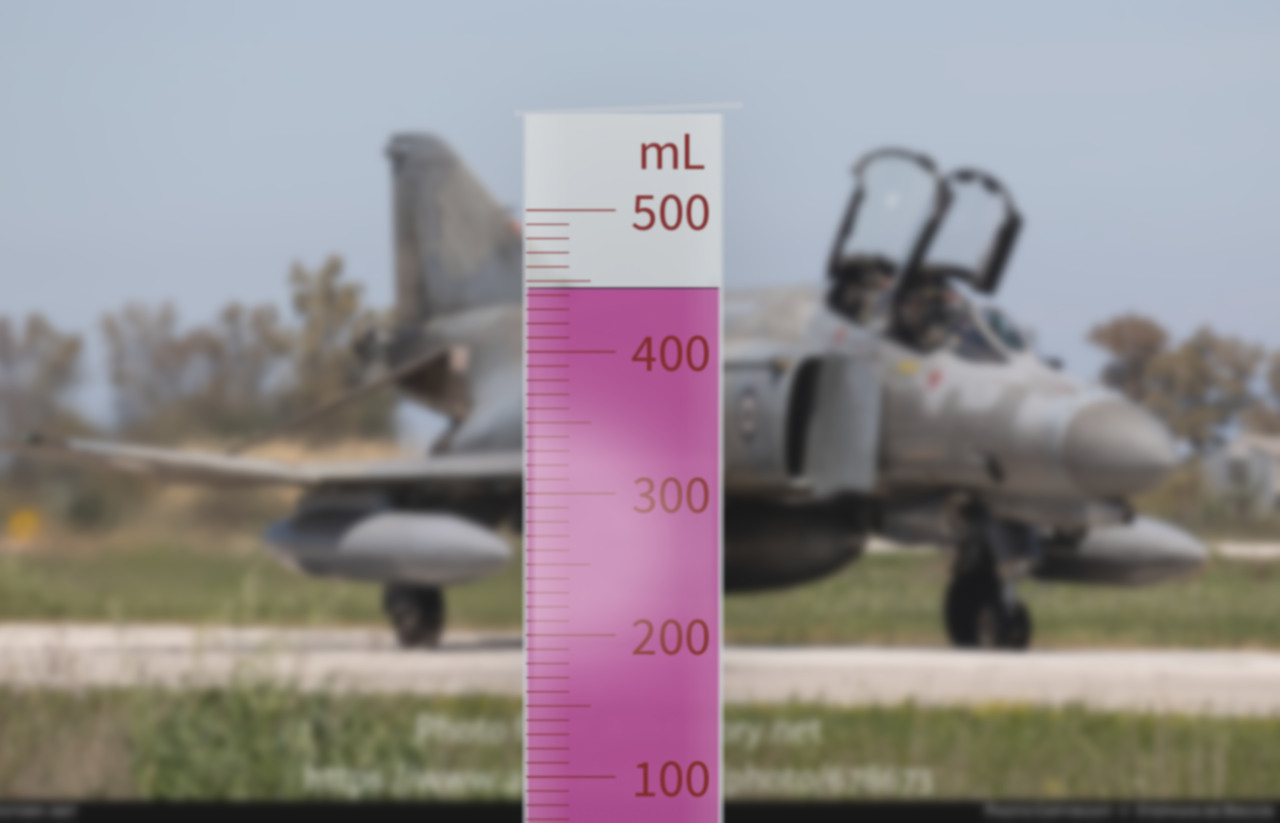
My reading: 445
